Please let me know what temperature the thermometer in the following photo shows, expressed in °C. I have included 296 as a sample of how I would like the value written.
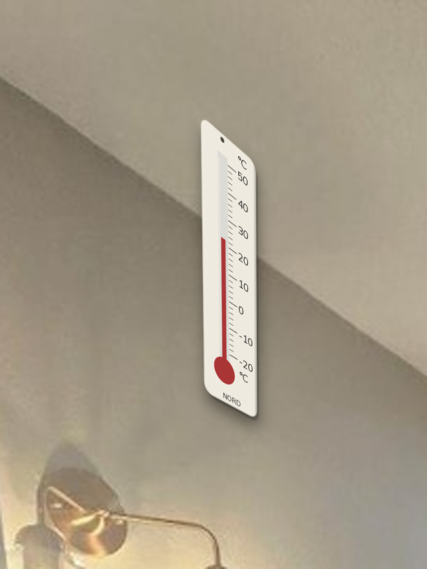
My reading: 22
